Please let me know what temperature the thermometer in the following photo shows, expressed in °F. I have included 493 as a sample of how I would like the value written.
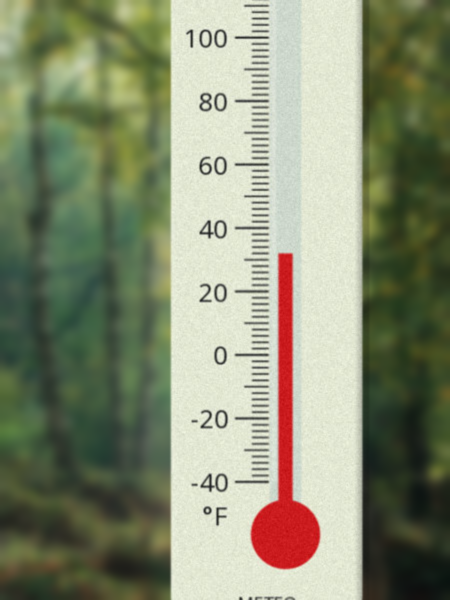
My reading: 32
